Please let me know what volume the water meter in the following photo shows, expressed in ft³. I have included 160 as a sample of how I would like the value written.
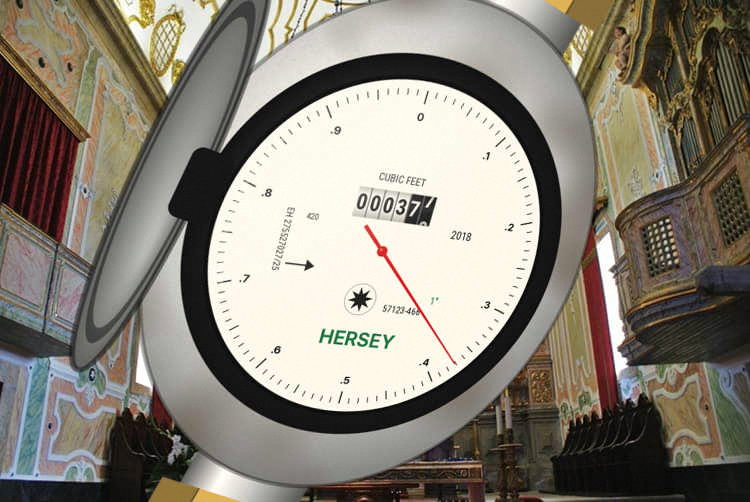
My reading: 377.37
